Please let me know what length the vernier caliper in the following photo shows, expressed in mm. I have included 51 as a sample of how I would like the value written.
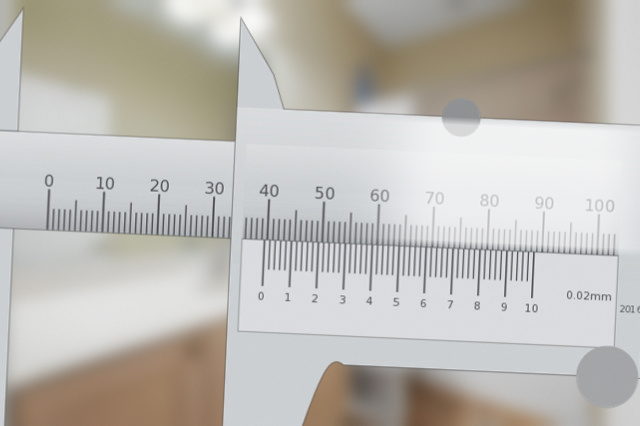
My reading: 39.5
